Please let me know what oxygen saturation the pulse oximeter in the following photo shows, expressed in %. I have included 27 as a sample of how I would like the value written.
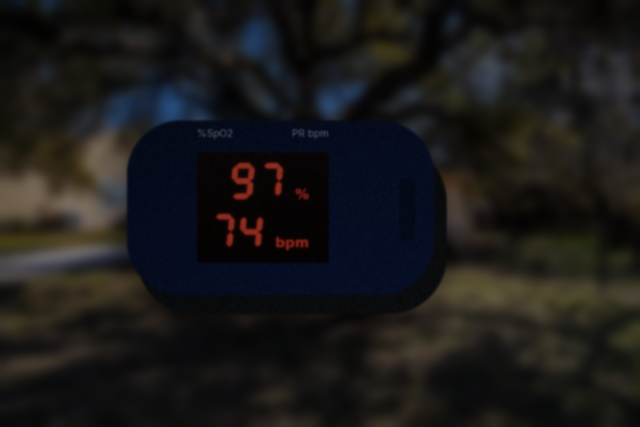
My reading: 97
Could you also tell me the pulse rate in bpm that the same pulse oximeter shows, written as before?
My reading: 74
